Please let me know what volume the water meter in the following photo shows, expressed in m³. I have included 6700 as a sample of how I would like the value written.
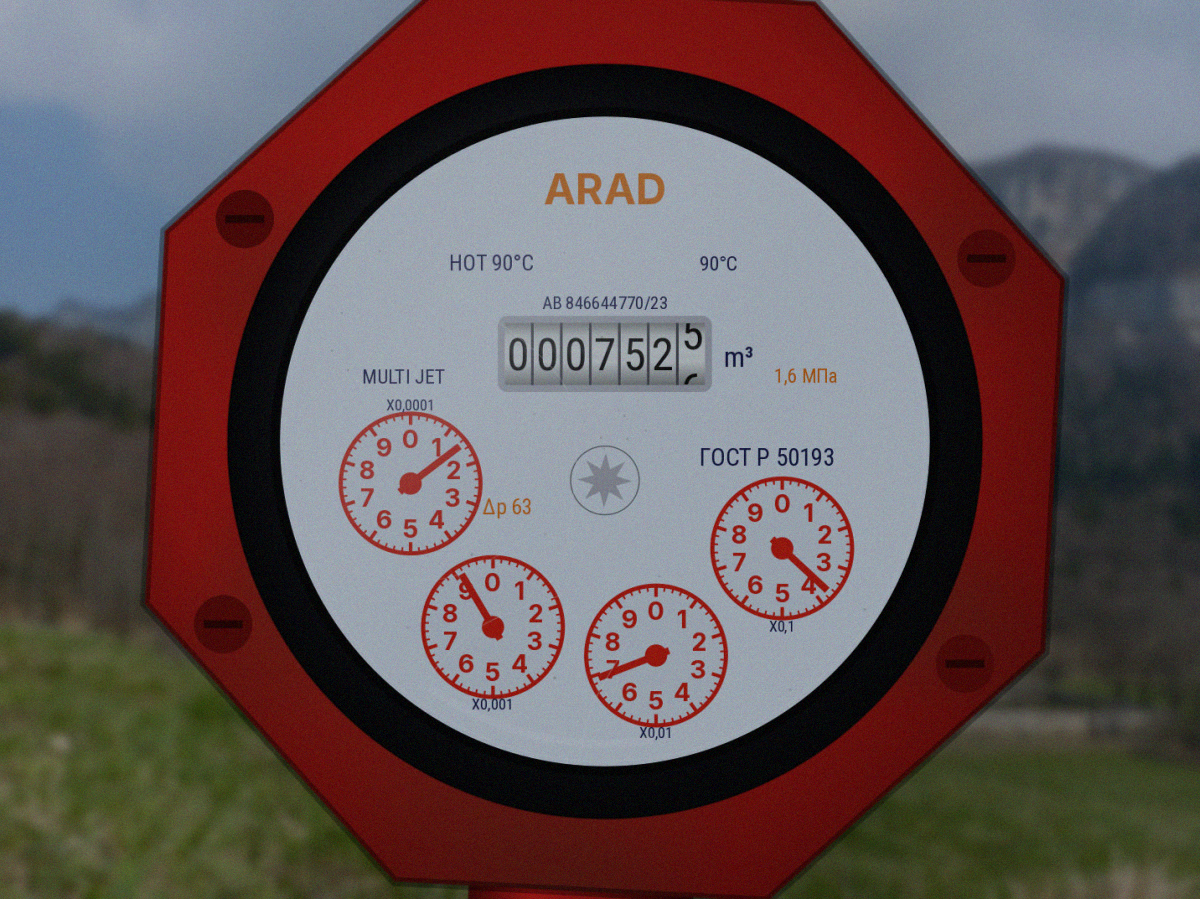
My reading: 7525.3691
